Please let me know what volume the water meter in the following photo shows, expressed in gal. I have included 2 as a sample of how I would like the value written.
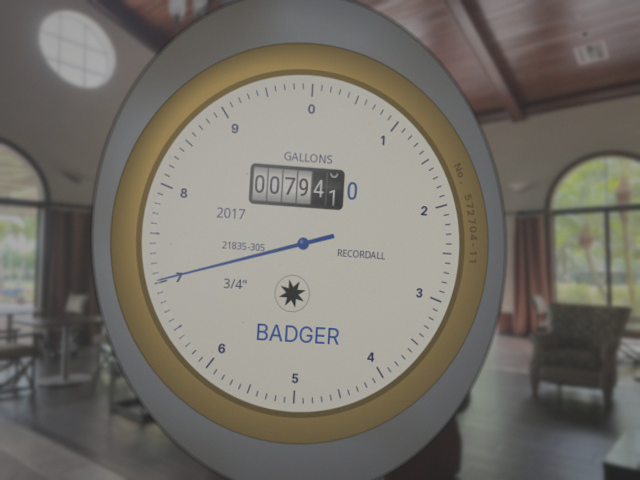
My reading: 79407.0
